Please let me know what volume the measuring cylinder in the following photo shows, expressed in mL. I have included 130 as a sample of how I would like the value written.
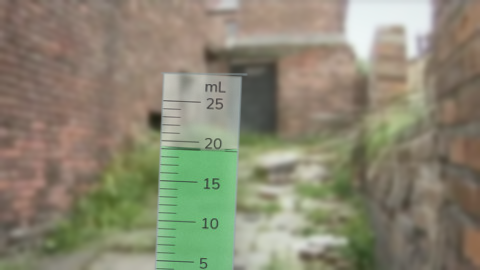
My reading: 19
